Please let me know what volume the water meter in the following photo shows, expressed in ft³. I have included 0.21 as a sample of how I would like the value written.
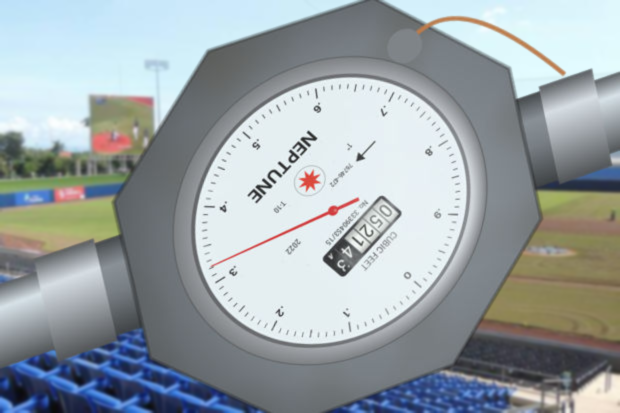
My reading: 52143.32
